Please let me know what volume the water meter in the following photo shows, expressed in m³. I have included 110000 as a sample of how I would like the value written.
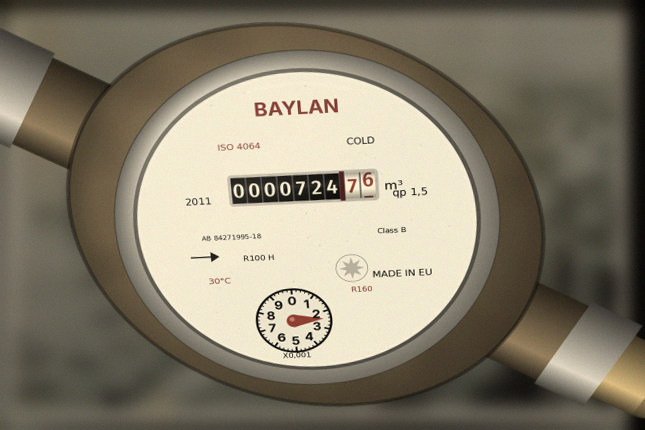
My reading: 724.762
